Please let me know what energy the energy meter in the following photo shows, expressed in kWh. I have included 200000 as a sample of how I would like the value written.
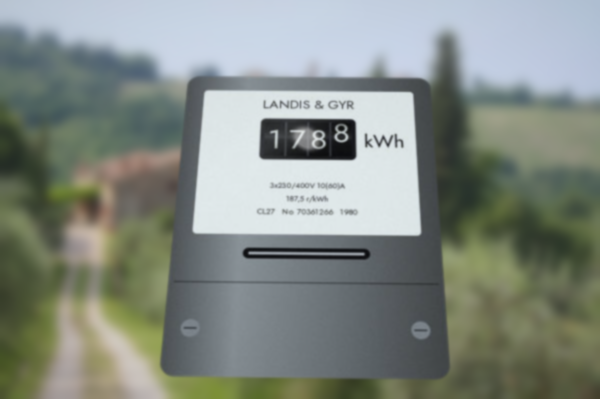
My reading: 1788
